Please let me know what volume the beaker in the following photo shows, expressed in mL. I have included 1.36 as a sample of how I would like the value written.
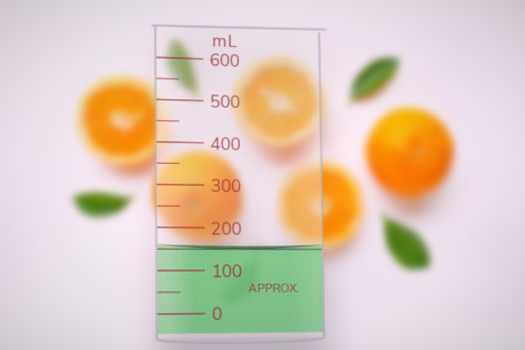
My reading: 150
